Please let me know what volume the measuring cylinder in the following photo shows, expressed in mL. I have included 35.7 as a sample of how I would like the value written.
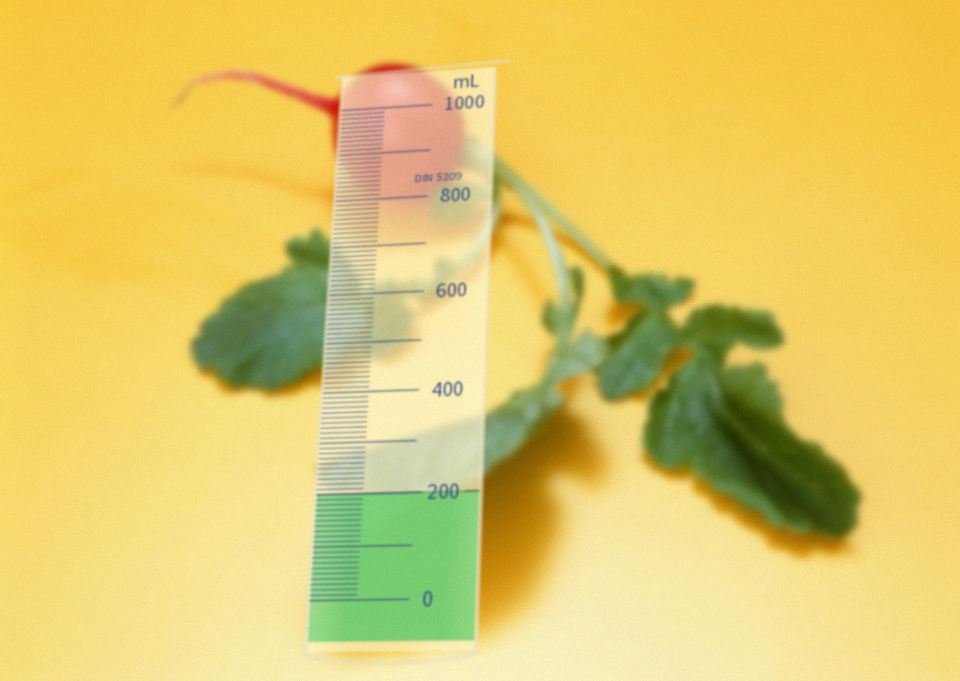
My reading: 200
